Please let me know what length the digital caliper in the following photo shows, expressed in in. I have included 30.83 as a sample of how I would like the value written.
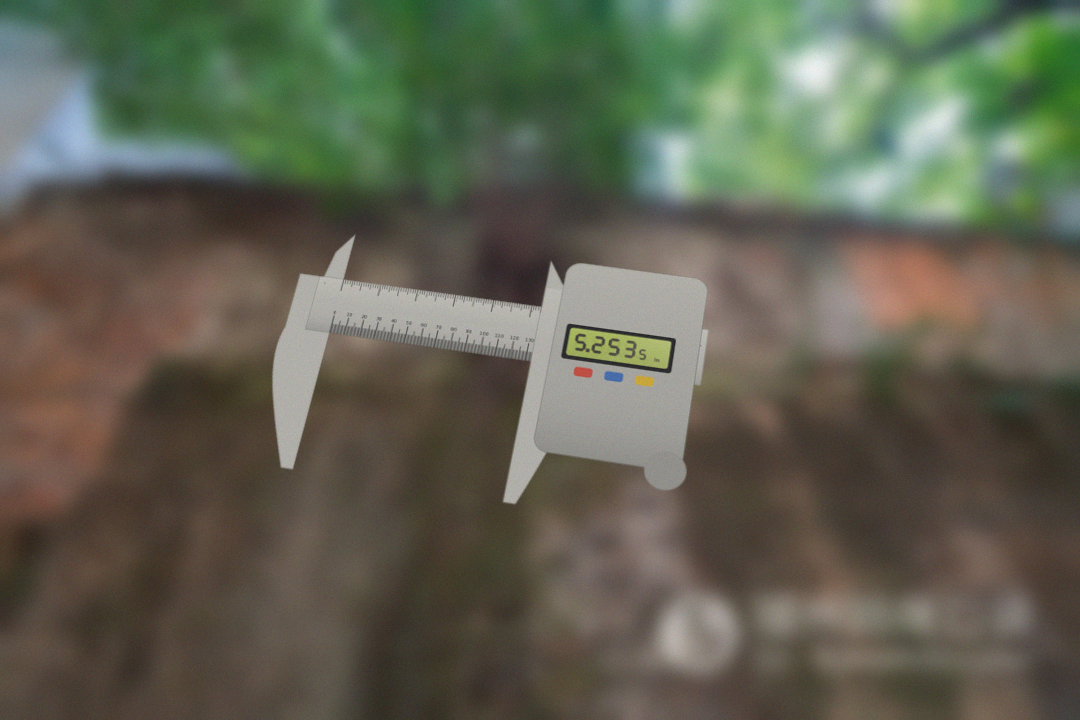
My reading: 5.2535
